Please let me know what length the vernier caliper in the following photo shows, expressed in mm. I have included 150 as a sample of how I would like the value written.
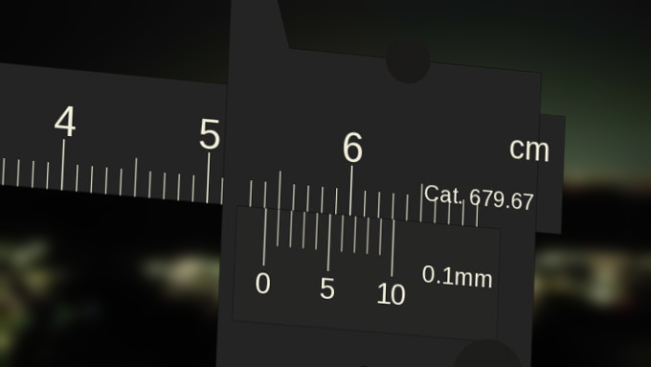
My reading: 54.1
